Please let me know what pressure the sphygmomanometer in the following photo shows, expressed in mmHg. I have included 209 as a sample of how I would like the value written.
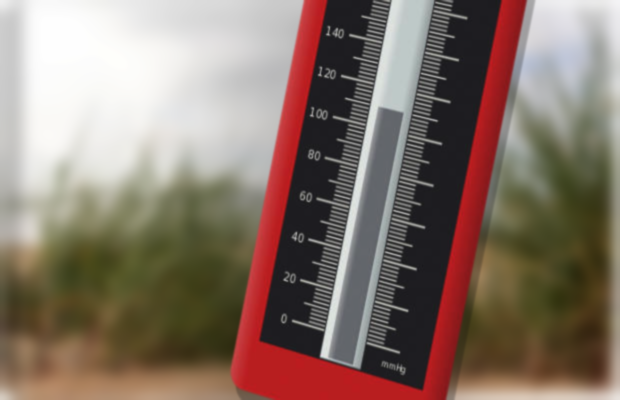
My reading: 110
